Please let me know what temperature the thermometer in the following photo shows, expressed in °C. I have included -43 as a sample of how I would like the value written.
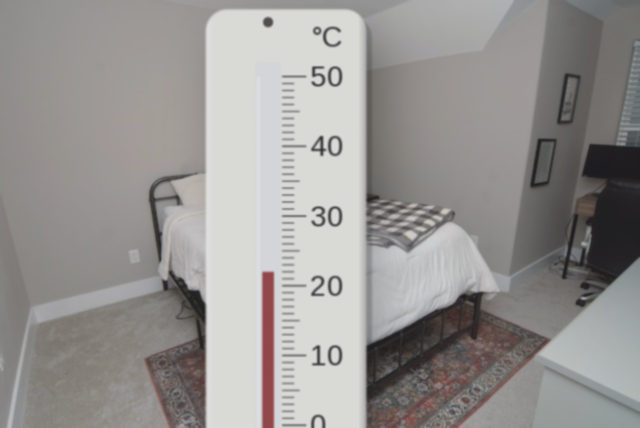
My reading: 22
